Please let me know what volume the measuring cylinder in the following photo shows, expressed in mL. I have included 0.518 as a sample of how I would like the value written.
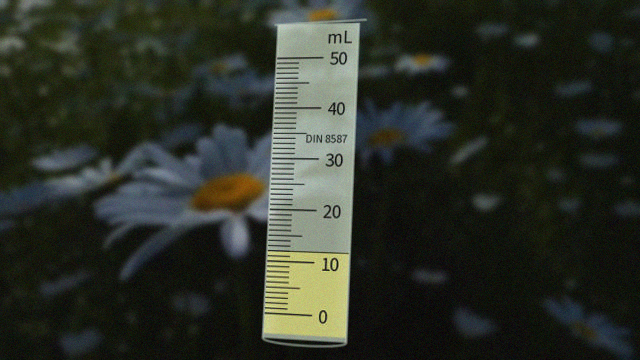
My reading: 12
